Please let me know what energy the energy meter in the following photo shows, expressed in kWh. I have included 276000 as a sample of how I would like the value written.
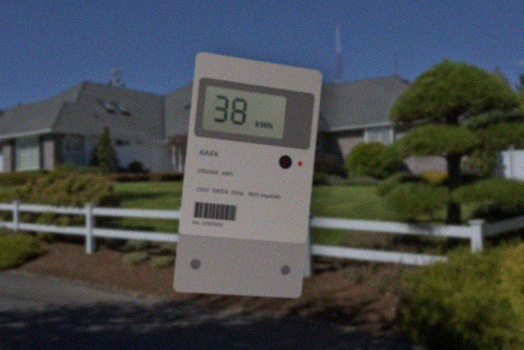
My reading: 38
